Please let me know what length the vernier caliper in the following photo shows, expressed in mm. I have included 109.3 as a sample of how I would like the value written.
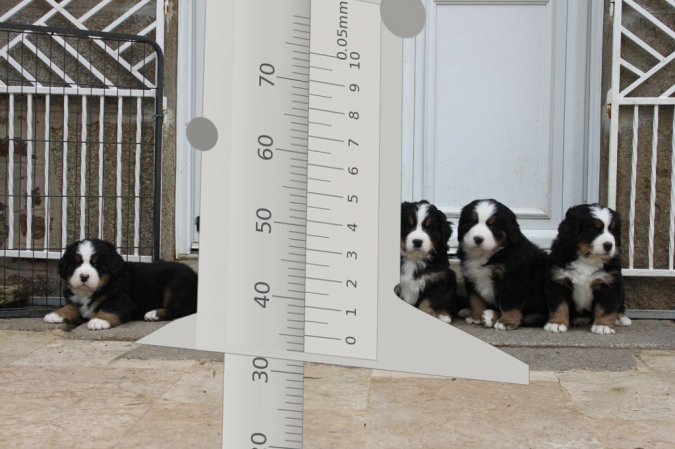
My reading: 35.2
